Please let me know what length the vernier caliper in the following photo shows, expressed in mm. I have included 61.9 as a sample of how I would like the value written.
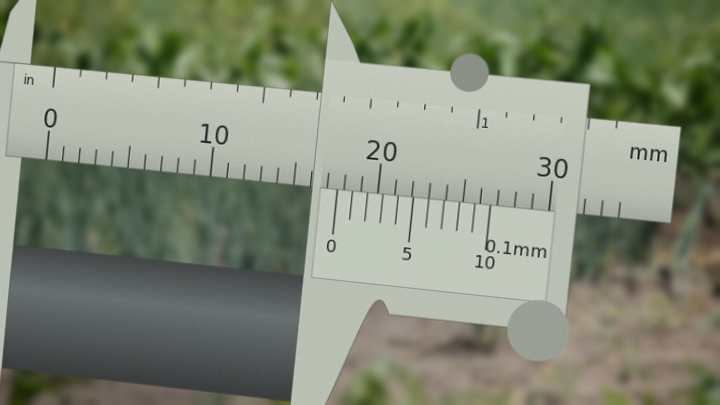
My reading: 17.6
